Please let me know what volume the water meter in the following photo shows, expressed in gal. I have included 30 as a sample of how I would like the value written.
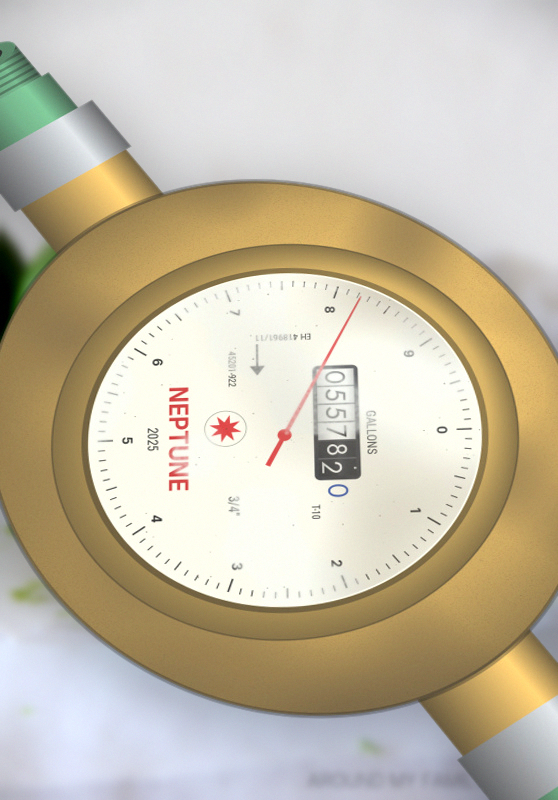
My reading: 557818.2
